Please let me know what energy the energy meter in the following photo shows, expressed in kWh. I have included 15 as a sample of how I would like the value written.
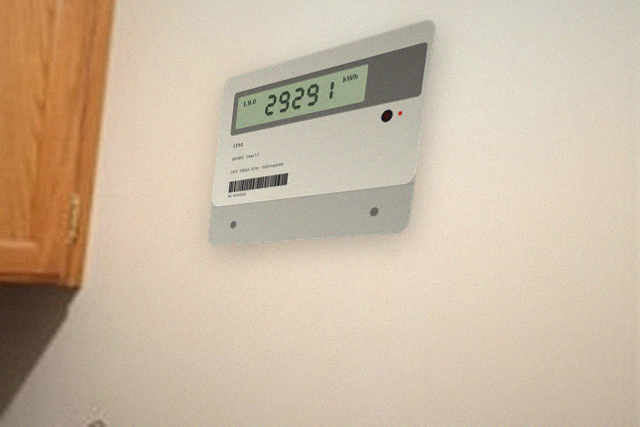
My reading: 29291
